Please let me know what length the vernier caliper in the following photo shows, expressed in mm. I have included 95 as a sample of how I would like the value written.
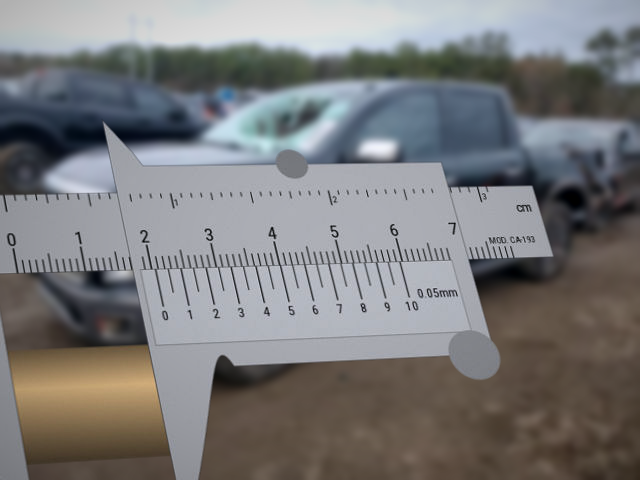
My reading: 20.6
